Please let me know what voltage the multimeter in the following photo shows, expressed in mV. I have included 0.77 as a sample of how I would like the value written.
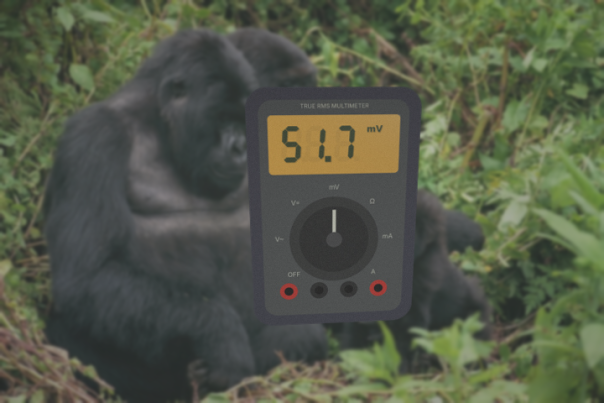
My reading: 51.7
